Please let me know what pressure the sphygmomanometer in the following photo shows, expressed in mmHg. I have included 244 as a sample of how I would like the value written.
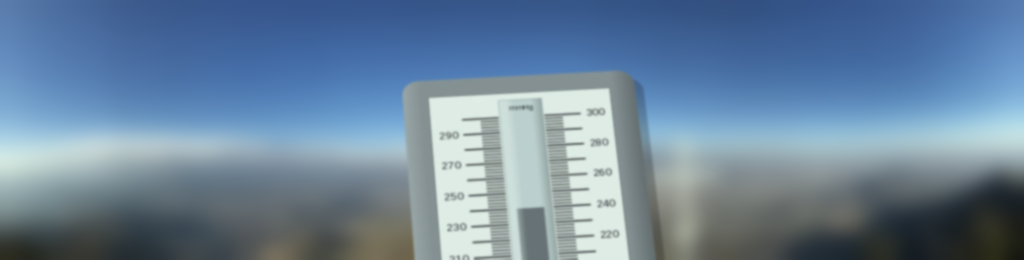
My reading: 240
